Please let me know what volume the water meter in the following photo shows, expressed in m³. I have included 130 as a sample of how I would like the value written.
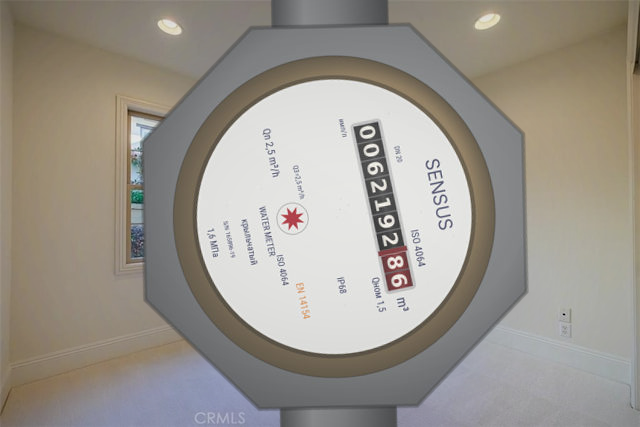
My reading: 62192.86
